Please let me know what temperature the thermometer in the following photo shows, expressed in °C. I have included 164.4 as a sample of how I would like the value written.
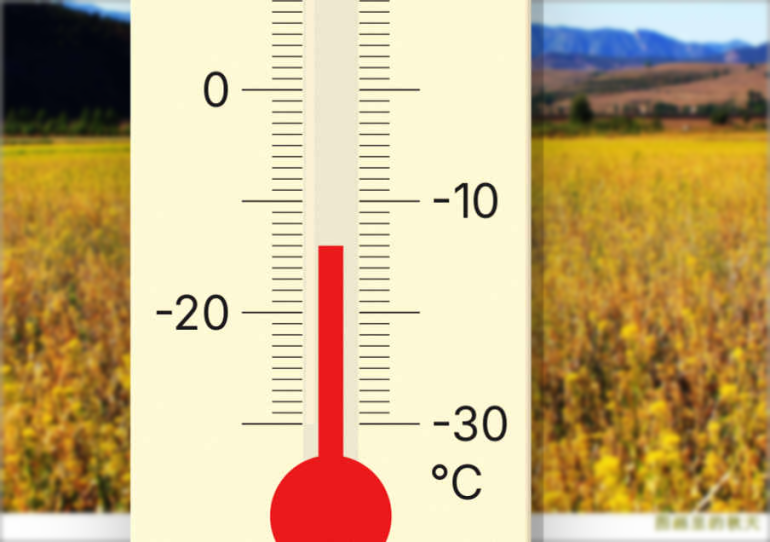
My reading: -14
